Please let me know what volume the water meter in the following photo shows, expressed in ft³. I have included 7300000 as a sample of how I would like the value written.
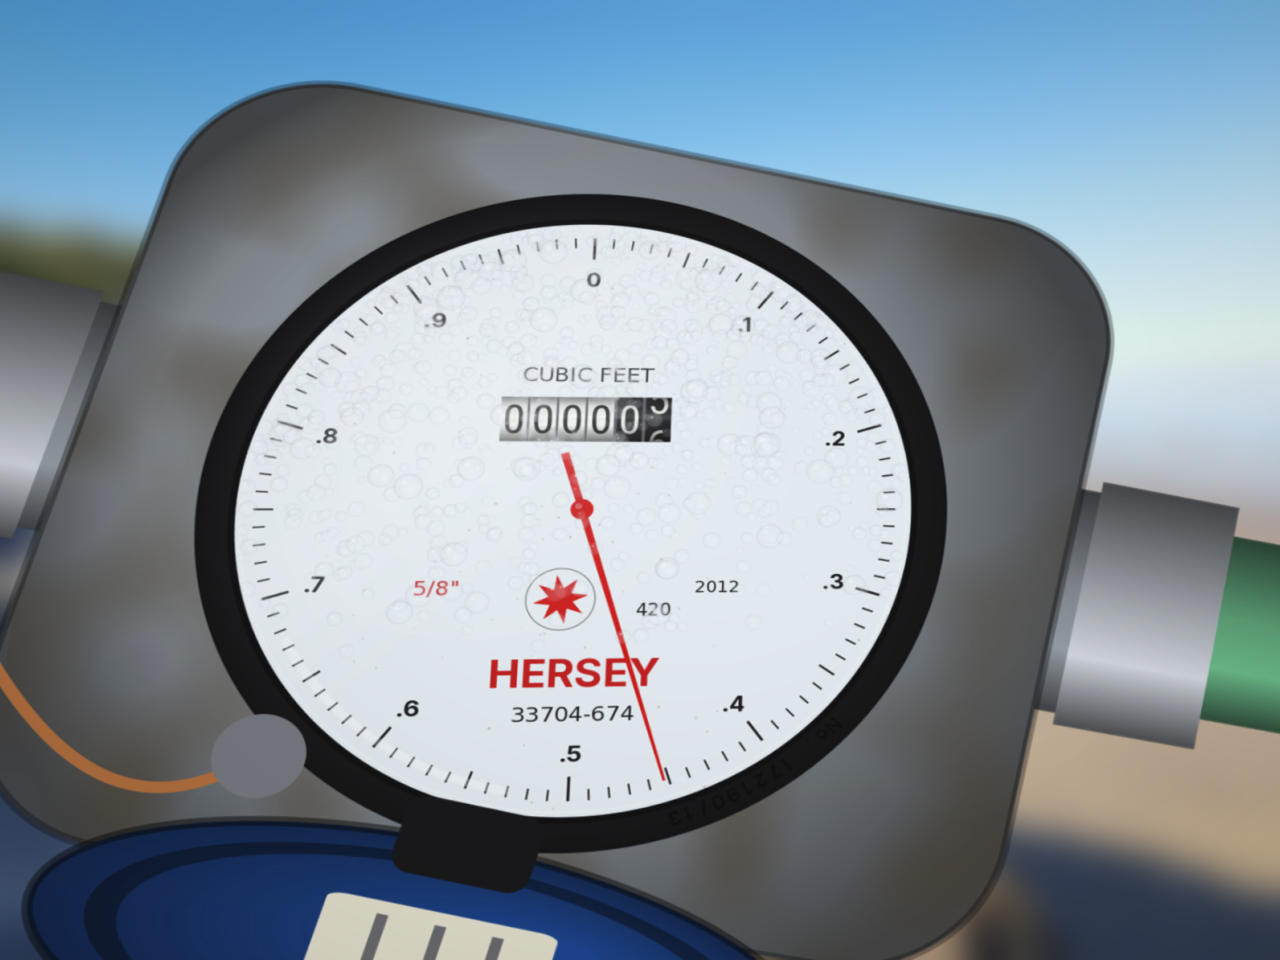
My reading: 5.45
